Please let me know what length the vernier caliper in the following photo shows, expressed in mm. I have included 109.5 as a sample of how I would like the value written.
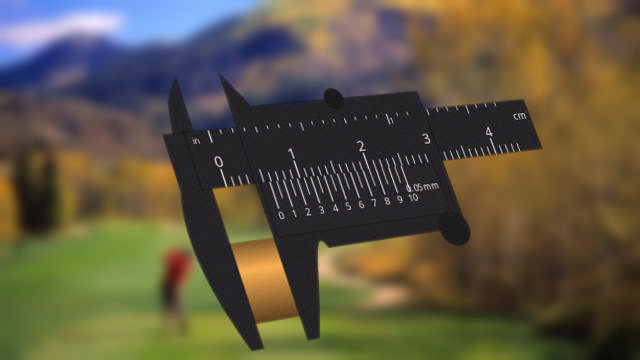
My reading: 5.8
